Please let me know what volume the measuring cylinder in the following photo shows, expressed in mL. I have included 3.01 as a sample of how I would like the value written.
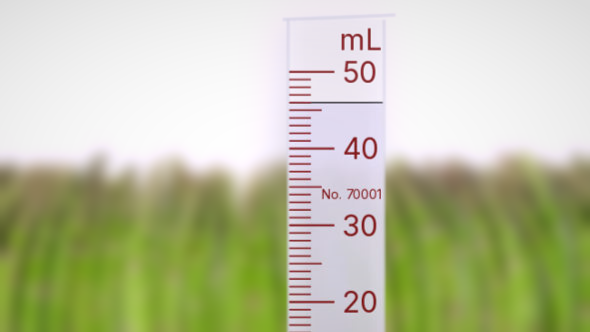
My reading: 46
